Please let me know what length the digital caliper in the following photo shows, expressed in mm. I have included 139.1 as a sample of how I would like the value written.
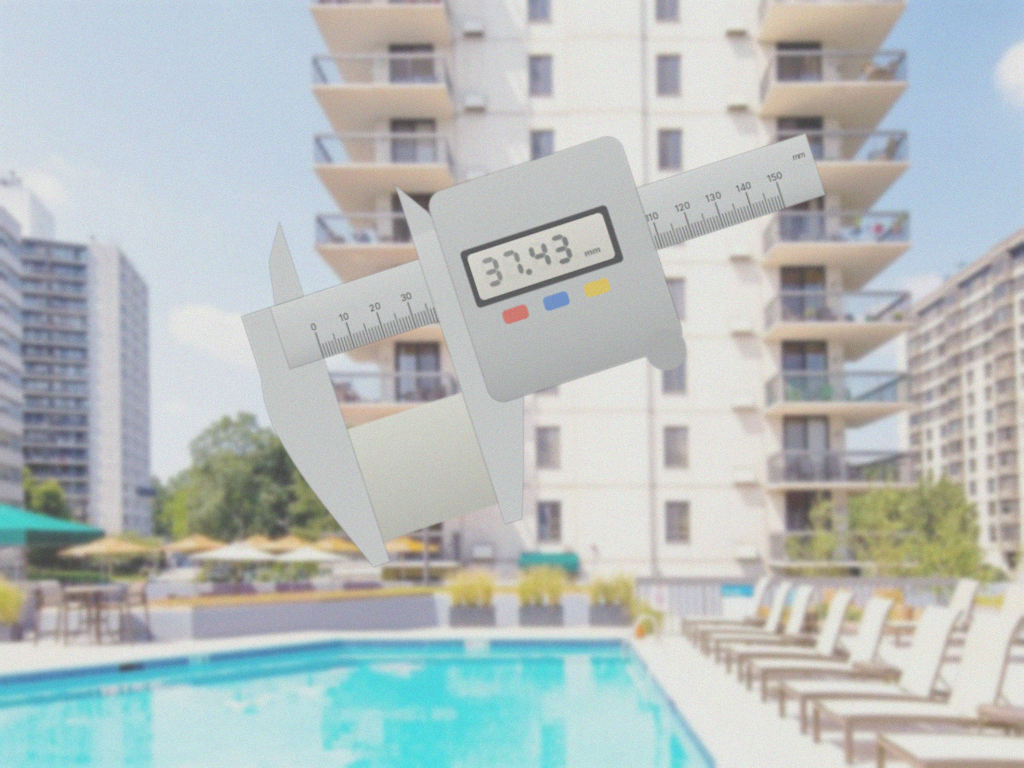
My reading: 37.43
